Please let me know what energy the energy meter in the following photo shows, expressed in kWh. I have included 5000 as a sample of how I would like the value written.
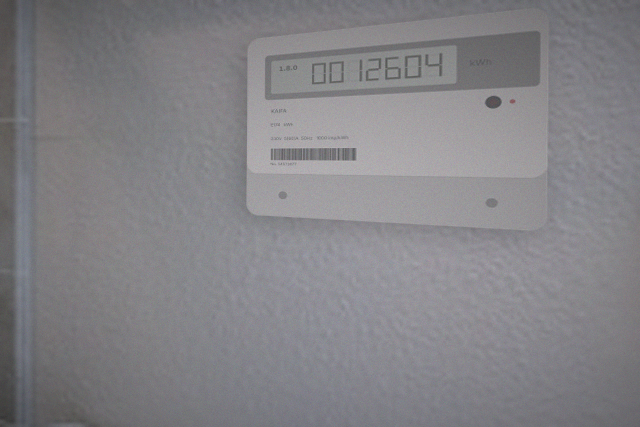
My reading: 12604
